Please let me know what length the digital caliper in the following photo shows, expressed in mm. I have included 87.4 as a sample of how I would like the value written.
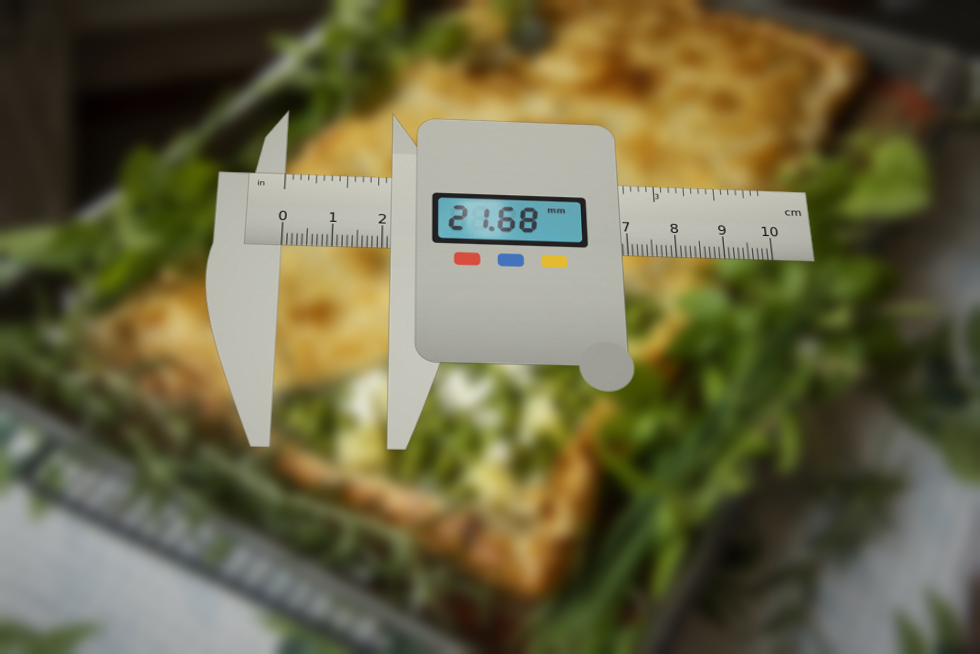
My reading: 21.68
